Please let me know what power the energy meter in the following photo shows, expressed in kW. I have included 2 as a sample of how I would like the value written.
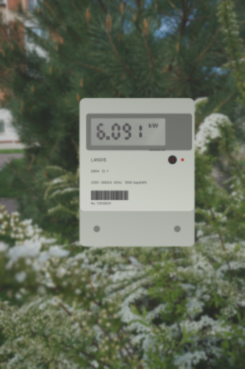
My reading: 6.091
